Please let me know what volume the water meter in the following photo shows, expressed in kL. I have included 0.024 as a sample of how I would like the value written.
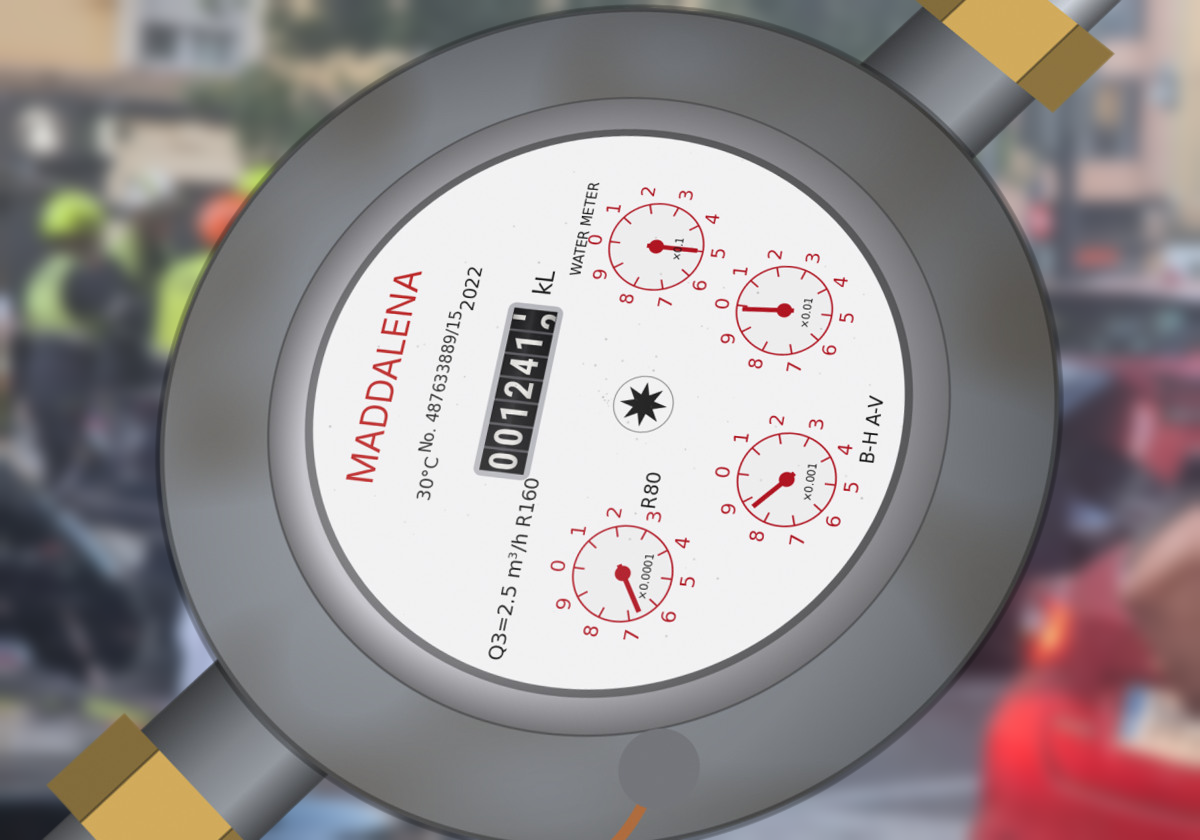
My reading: 12411.4986
